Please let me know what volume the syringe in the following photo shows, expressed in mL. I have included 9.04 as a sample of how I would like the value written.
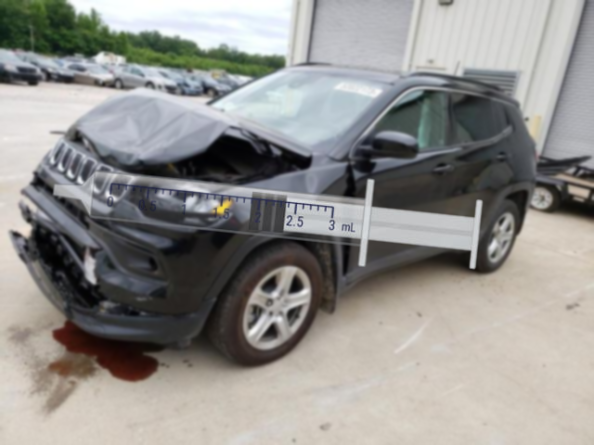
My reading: 1.9
